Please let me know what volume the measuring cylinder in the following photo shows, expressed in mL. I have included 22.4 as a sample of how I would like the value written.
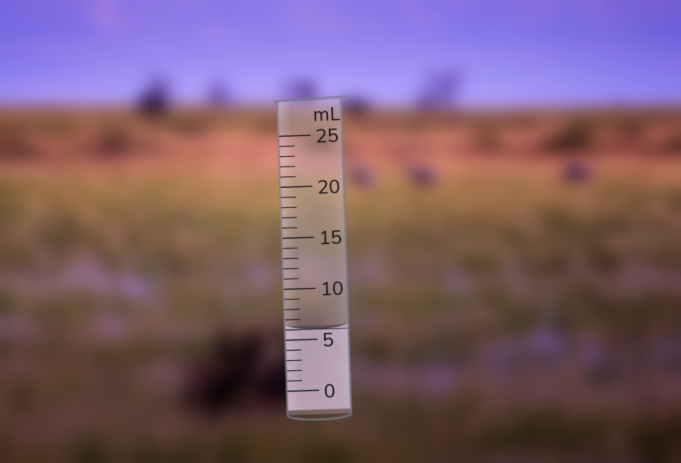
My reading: 6
